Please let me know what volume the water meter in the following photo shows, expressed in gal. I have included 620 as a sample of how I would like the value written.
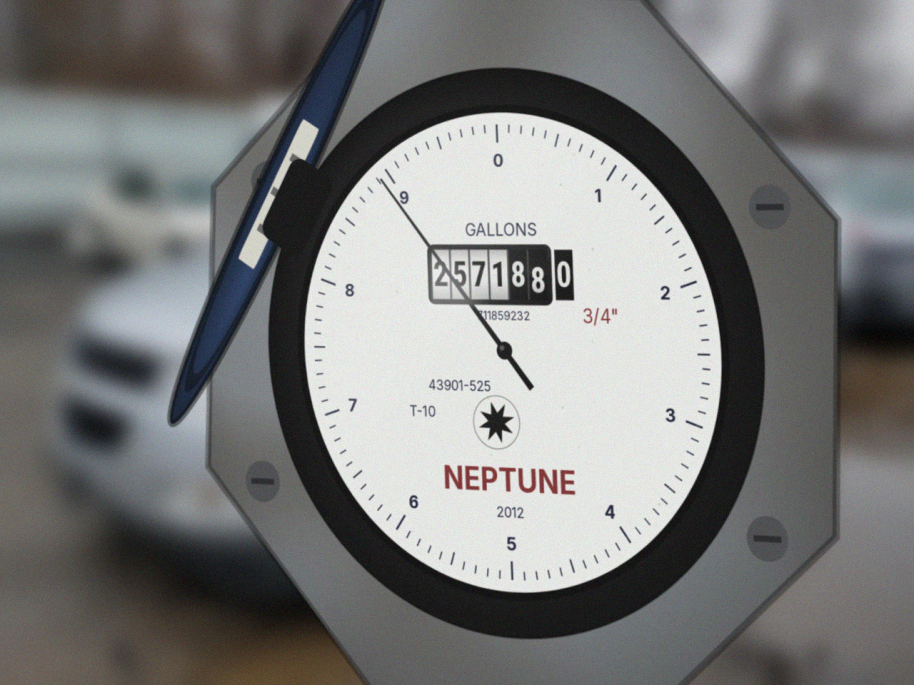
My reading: 2571878.9
